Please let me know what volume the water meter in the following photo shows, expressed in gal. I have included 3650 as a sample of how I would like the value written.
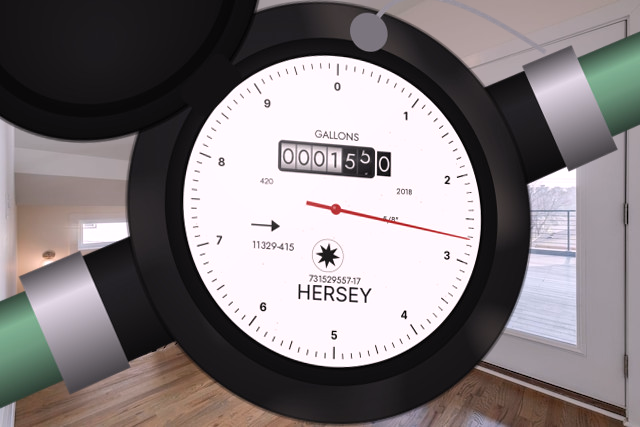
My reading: 1552.7
